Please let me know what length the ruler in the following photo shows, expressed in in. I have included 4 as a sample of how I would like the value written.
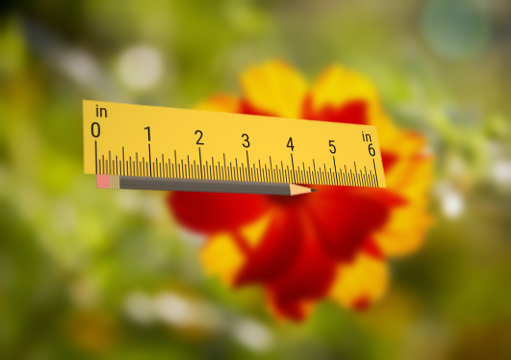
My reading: 4.5
